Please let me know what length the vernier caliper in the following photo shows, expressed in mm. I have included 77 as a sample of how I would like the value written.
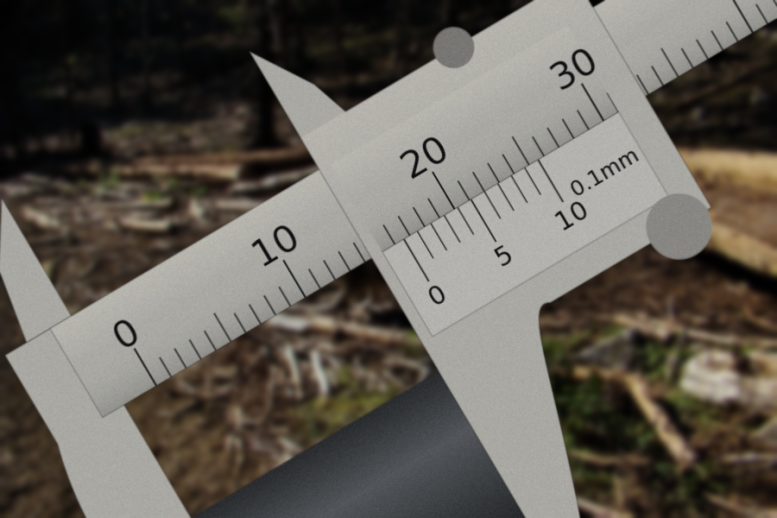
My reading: 16.6
